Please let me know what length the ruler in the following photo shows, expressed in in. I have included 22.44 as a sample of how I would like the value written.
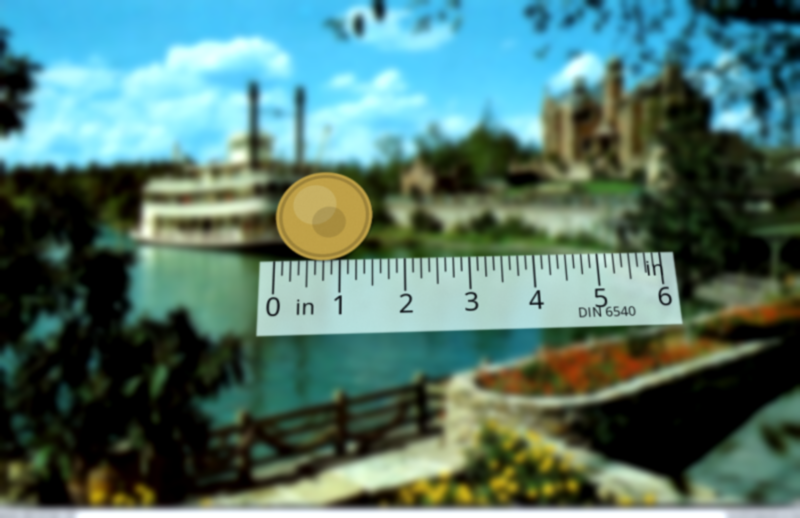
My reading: 1.5
